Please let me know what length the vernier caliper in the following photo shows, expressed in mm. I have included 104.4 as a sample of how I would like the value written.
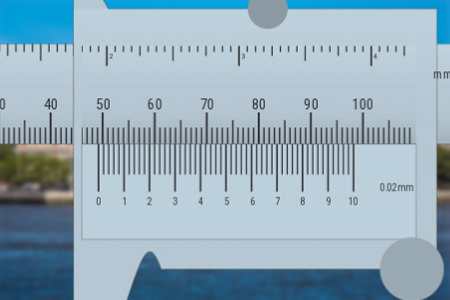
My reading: 49.2
